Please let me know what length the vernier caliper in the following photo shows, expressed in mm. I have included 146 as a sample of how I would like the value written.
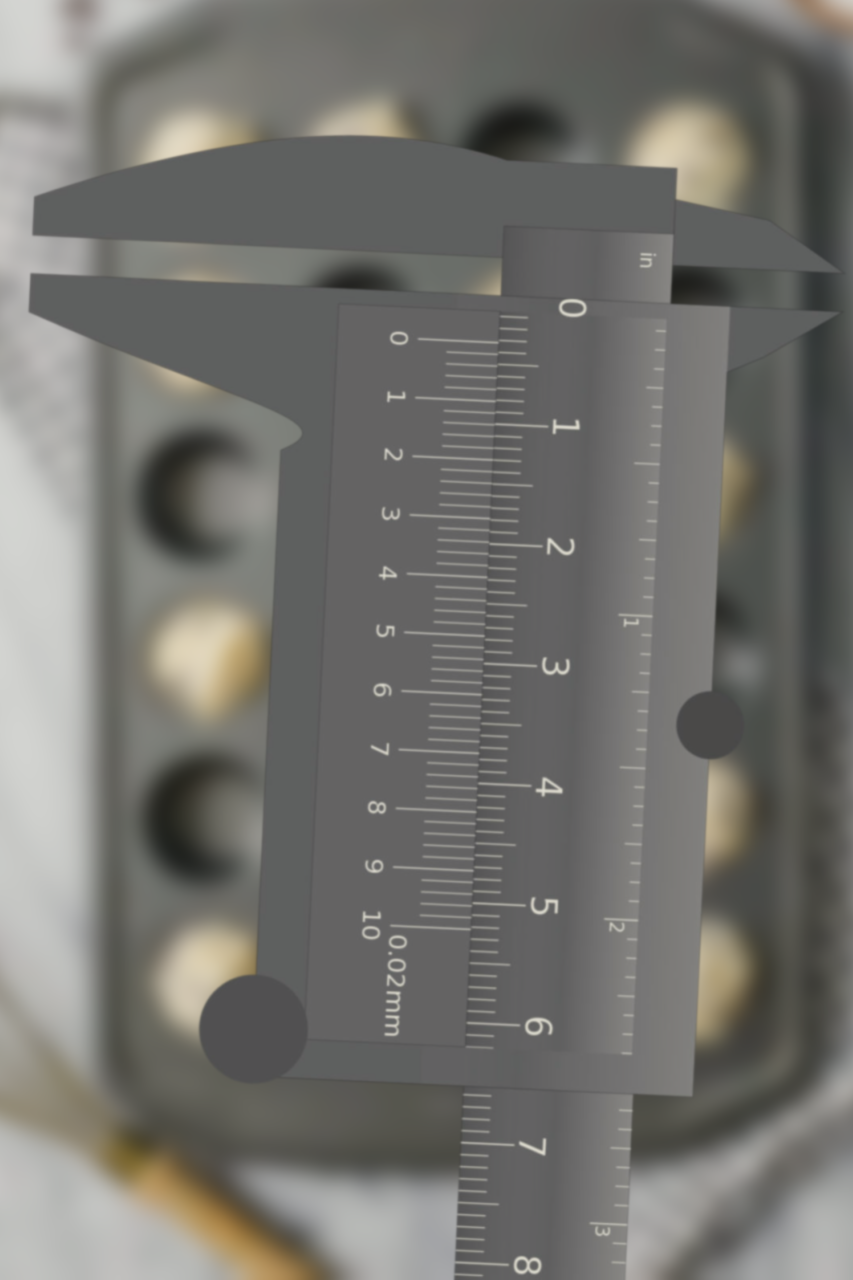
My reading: 3.2
